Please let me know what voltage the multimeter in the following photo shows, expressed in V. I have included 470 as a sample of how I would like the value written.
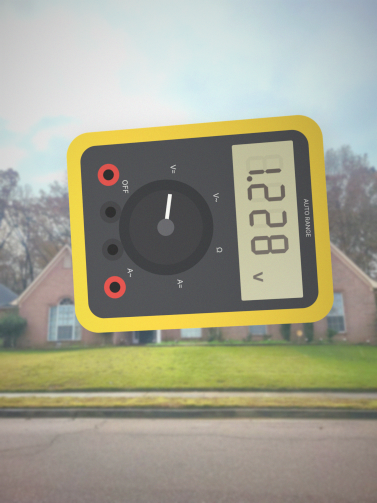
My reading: 1.228
